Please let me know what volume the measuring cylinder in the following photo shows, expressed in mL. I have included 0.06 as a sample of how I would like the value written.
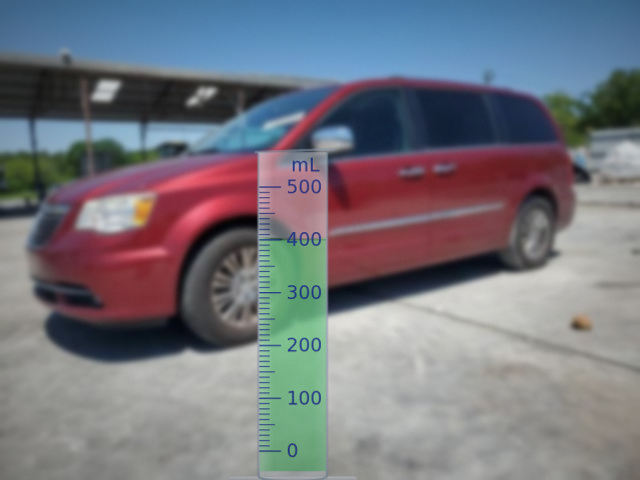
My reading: 400
